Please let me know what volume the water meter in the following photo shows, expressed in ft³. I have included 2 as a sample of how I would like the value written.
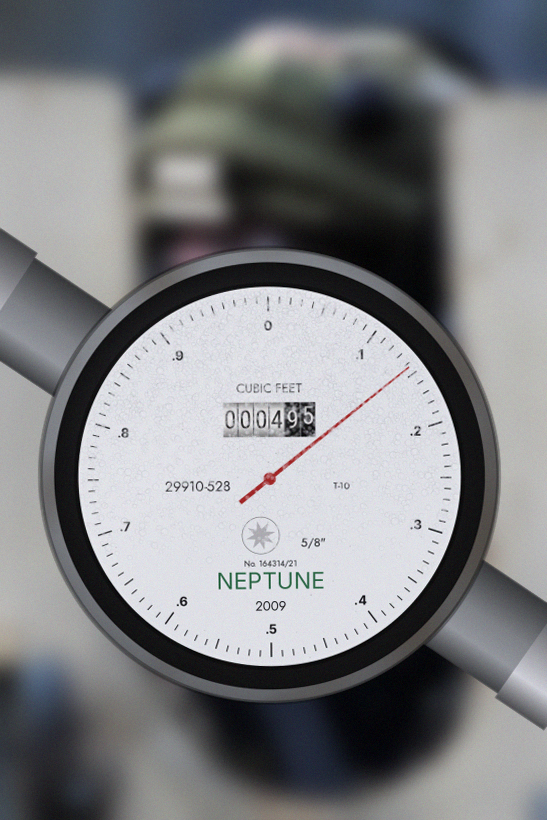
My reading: 495.14
